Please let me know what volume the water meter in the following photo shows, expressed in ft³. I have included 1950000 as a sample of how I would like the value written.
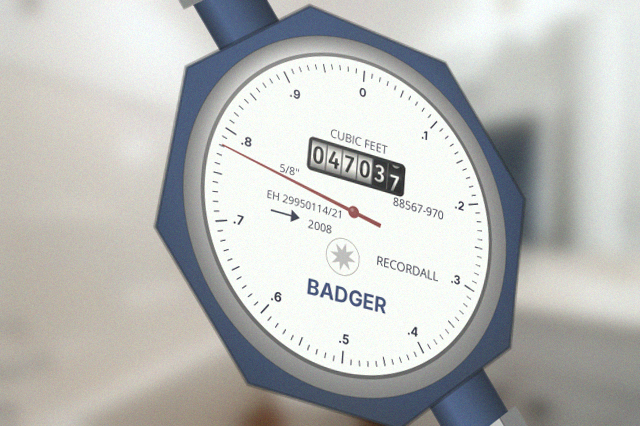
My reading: 47036.78
